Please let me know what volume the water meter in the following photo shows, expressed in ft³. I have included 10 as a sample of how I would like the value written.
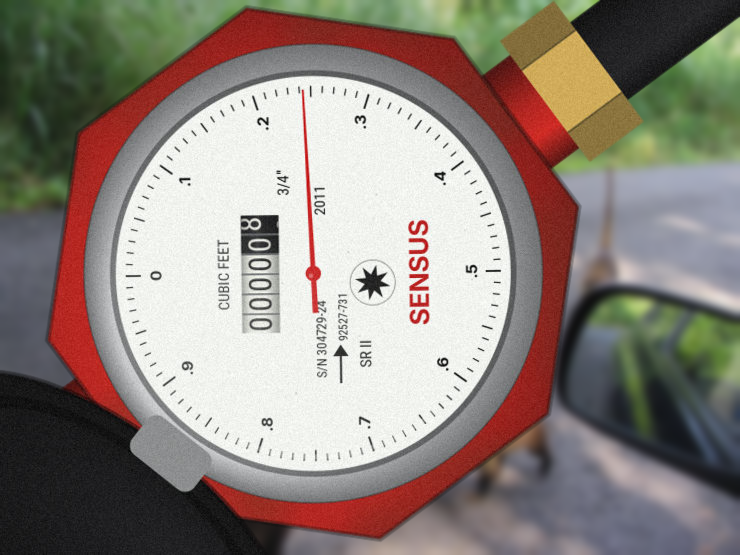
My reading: 8.24
